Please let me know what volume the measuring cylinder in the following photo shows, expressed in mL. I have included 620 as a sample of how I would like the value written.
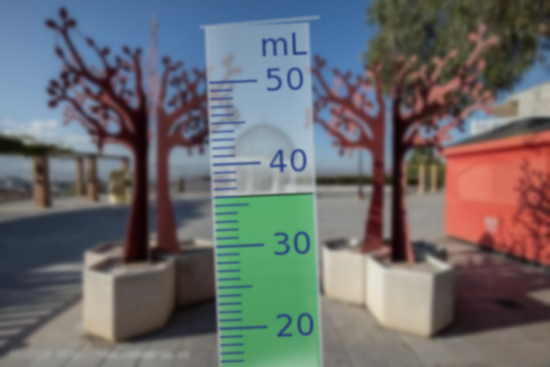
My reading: 36
